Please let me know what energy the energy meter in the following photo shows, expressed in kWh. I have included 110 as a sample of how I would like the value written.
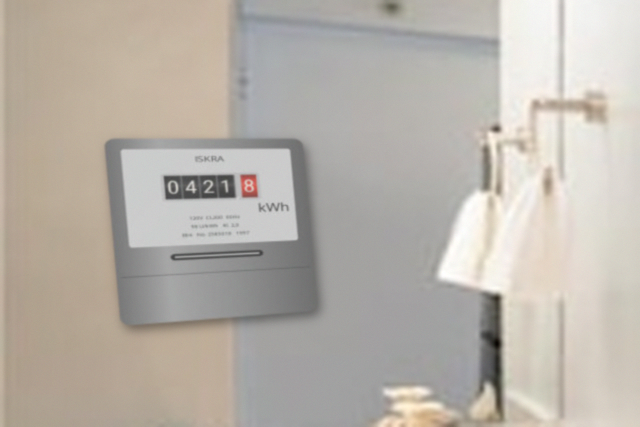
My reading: 421.8
